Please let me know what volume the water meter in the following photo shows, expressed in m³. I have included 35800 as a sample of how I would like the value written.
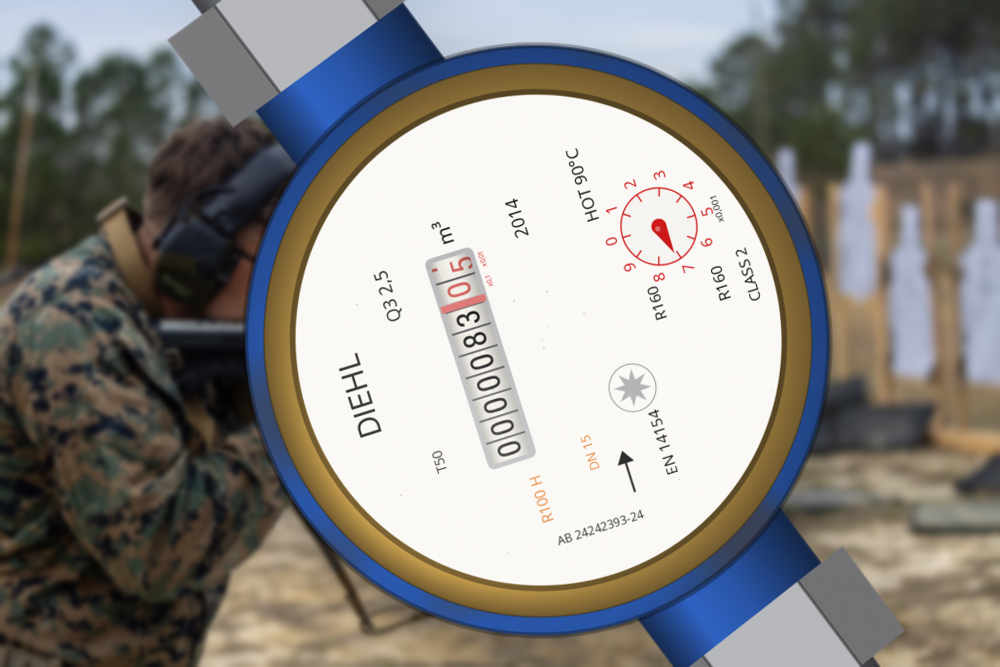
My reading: 83.047
